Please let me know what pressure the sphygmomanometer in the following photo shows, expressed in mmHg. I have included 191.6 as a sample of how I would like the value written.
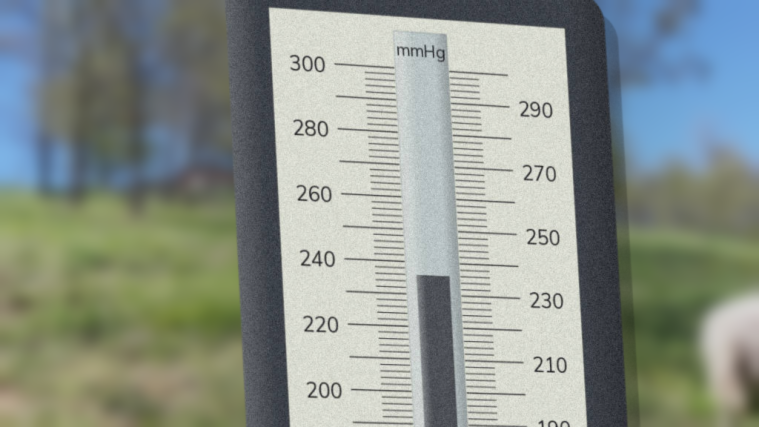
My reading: 236
